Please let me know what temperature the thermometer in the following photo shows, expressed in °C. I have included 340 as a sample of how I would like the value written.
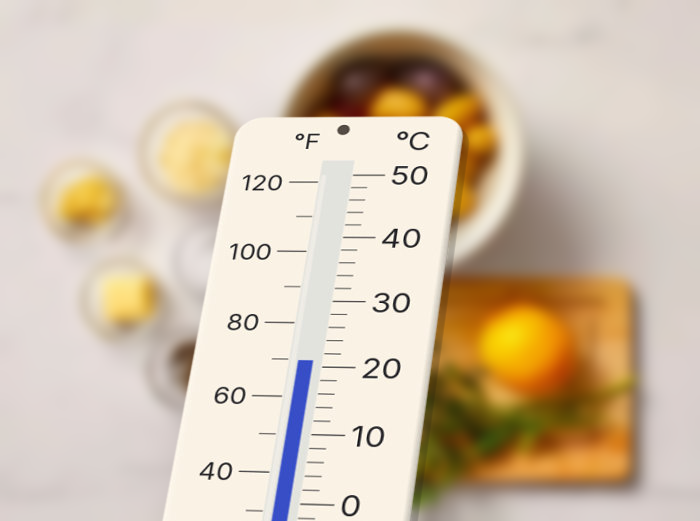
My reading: 21
